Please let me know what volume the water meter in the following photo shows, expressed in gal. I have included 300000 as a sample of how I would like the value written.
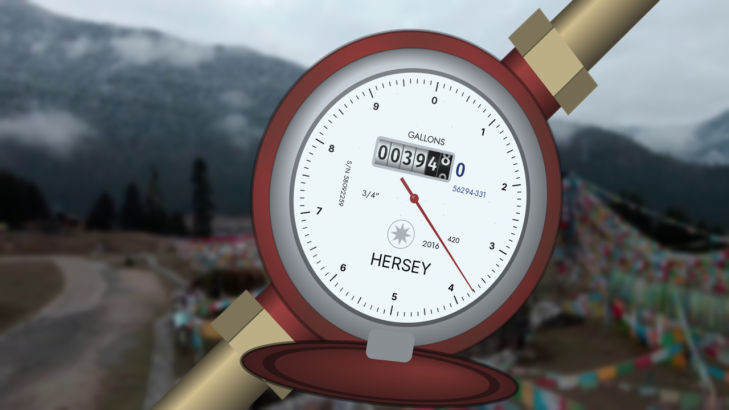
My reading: 39483.7
